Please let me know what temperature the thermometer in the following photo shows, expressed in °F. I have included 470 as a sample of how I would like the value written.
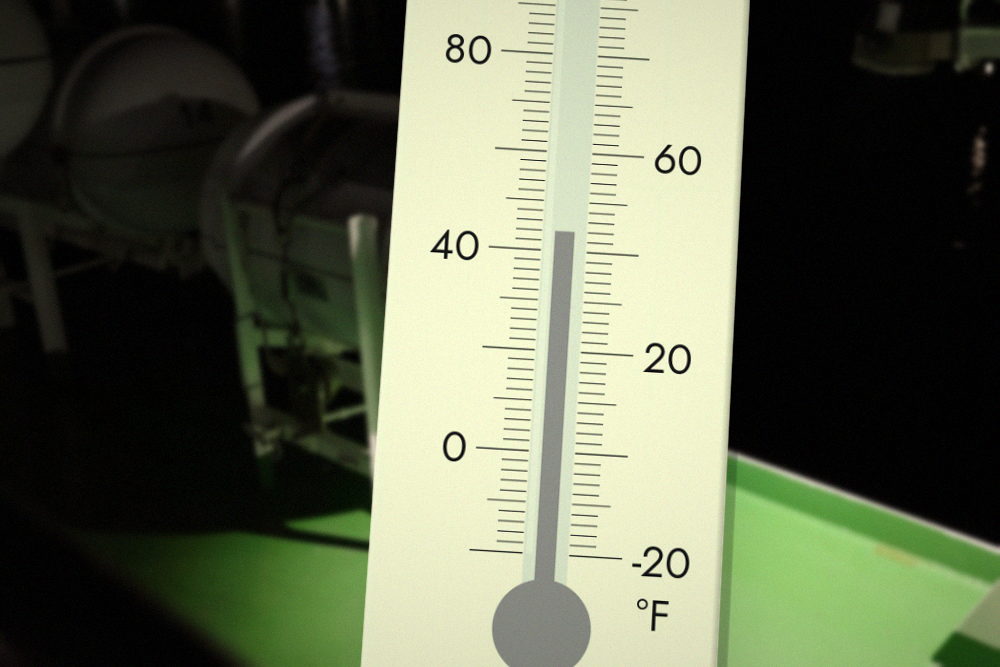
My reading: 44
